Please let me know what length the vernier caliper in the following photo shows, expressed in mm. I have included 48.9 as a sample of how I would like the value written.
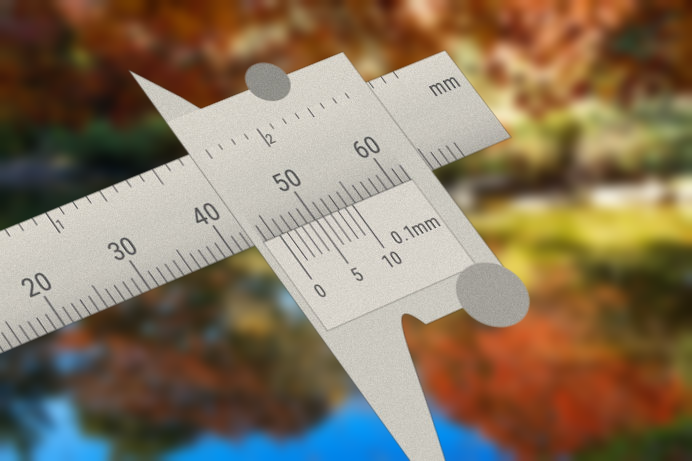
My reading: 45.6
